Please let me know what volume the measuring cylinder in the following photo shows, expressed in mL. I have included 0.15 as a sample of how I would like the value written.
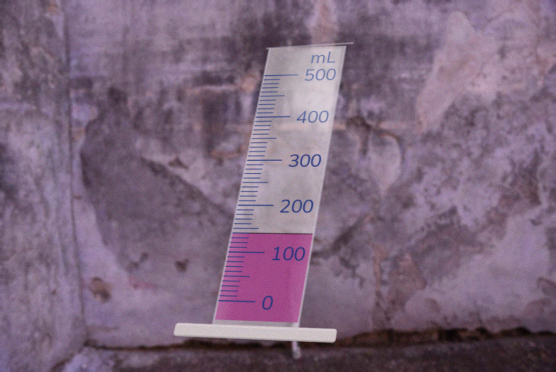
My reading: 140
